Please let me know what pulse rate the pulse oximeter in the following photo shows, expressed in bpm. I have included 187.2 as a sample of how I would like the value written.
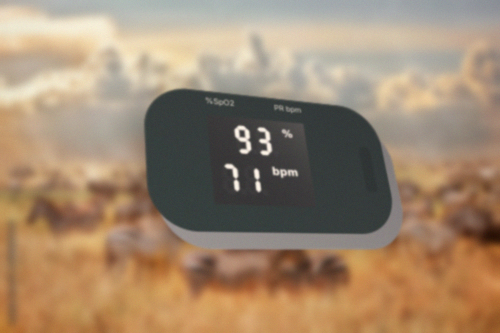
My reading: 71
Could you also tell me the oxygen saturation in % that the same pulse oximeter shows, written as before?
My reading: 93
